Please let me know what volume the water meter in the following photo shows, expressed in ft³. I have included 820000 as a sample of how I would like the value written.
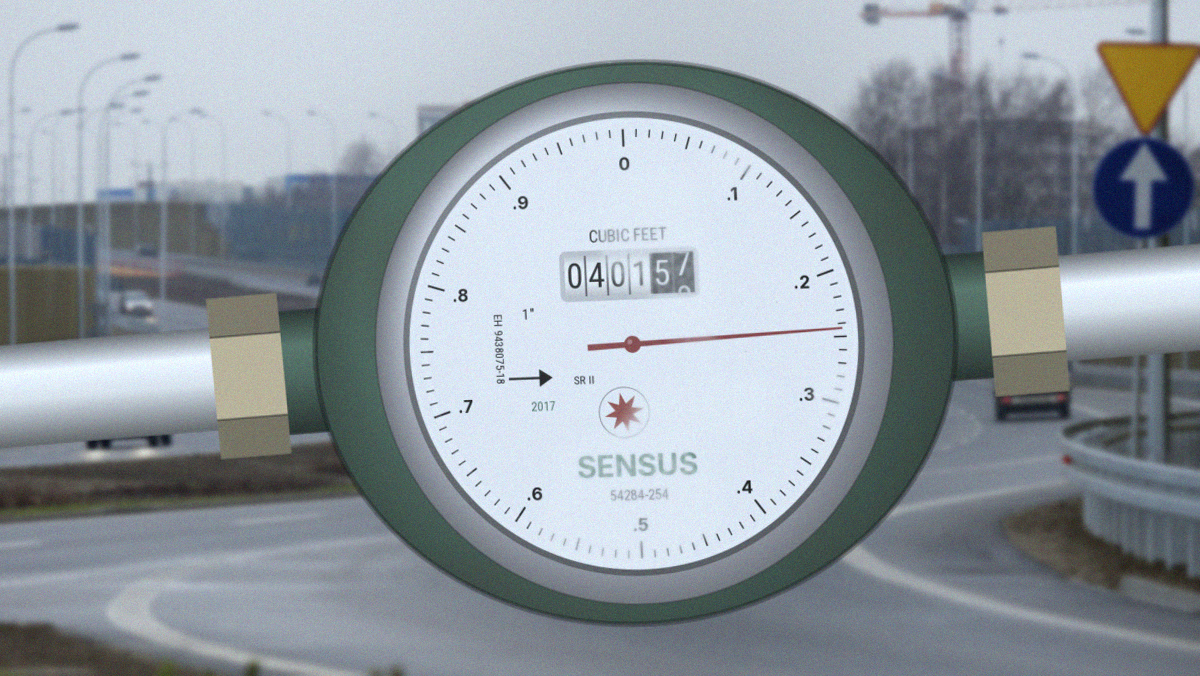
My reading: 40157.24
